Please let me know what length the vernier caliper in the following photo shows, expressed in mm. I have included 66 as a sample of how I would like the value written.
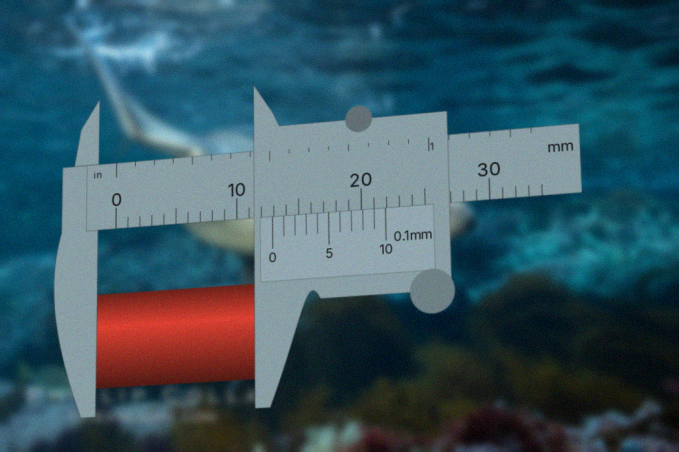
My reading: 12.9
